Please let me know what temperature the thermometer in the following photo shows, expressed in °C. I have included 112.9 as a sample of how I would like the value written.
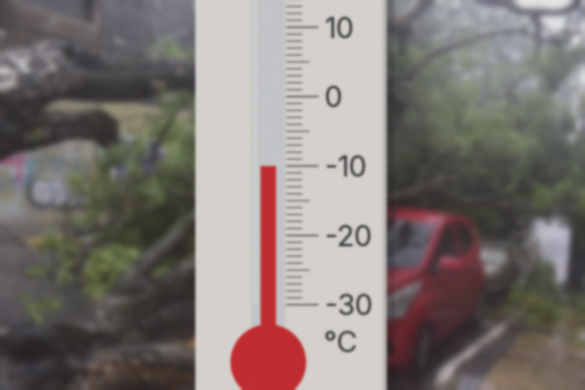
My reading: -10
